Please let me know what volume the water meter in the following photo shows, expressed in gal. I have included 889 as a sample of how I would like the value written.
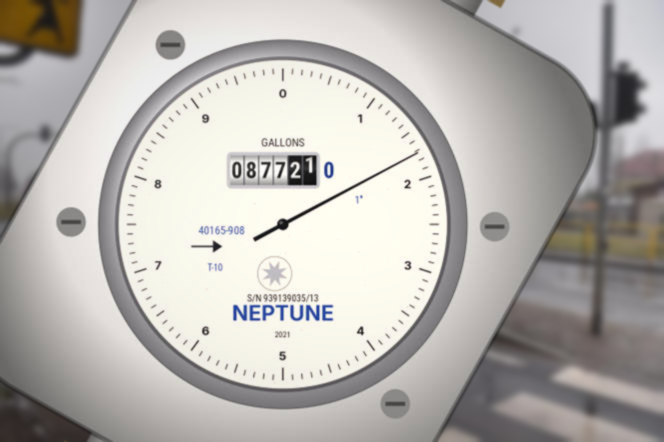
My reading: 877211.7
